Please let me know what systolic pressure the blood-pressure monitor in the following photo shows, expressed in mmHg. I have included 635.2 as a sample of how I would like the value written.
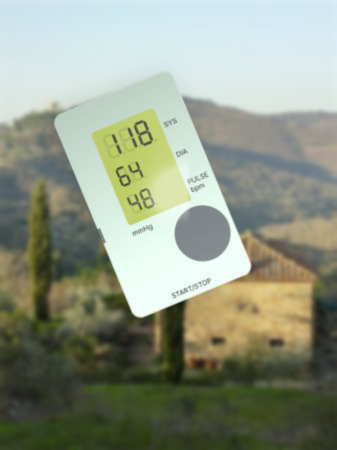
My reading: 118
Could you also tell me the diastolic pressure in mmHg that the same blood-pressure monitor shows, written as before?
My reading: 64
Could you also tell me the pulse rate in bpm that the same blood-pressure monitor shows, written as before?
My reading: 48
